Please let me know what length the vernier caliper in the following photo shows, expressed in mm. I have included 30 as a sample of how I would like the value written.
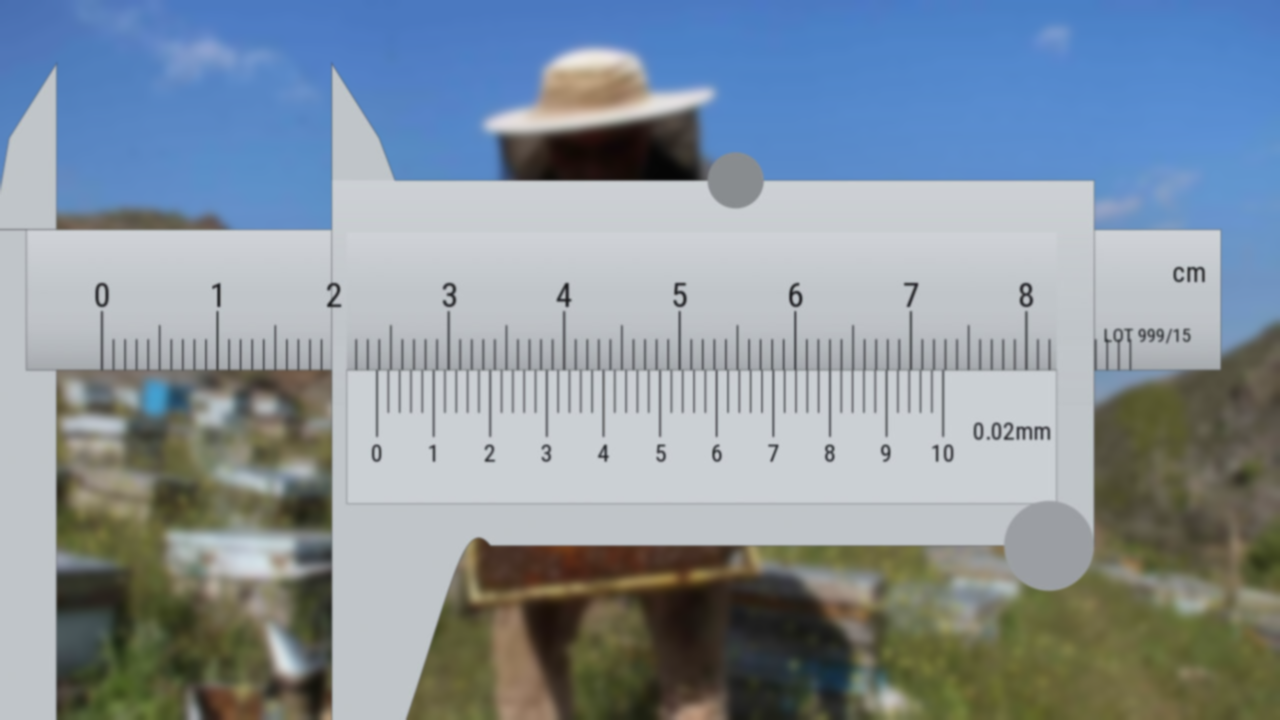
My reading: 23.8
